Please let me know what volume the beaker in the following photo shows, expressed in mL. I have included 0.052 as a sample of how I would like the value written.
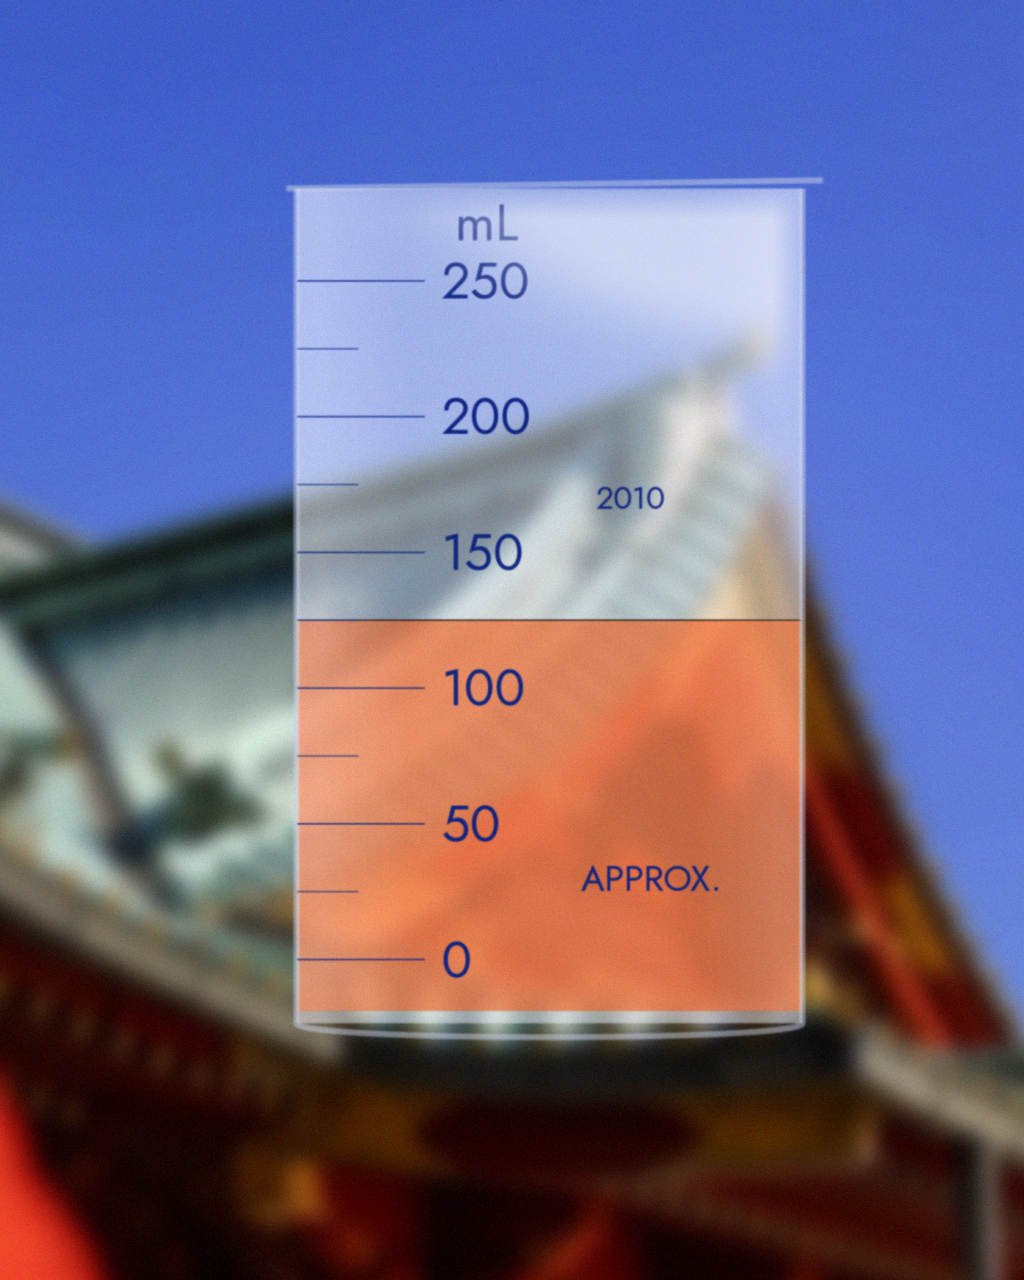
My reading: 125
